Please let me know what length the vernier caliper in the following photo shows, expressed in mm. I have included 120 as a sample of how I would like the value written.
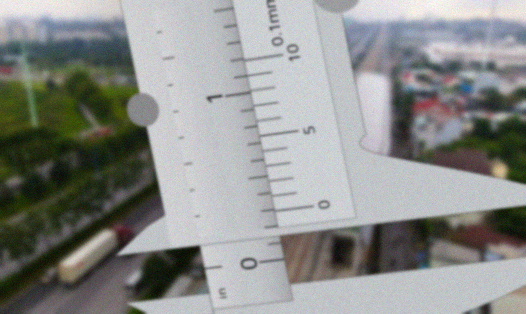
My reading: 2.9
